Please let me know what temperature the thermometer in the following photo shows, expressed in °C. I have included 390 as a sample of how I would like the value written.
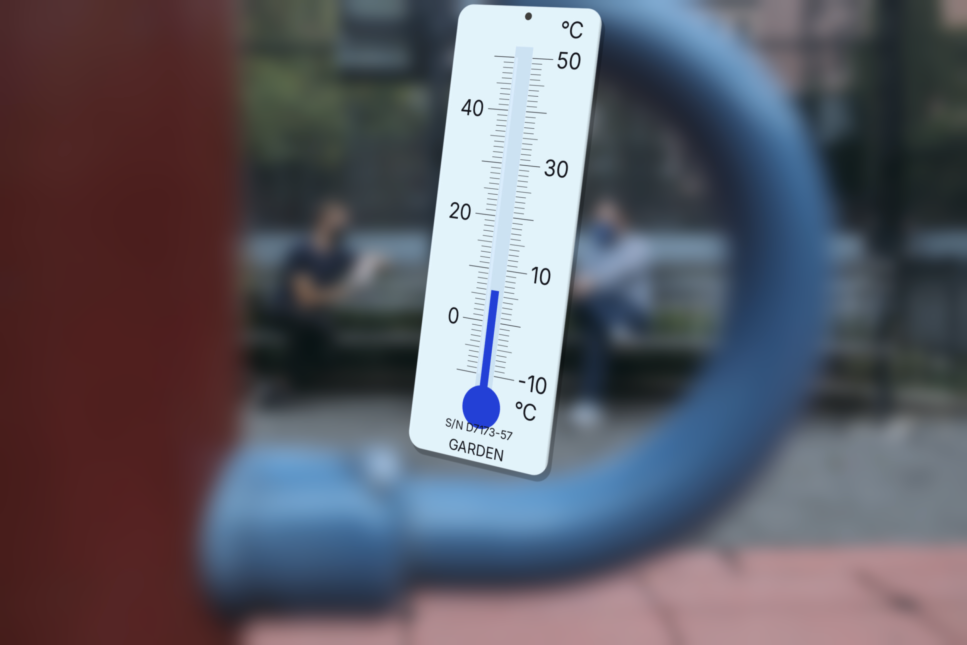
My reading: 6
